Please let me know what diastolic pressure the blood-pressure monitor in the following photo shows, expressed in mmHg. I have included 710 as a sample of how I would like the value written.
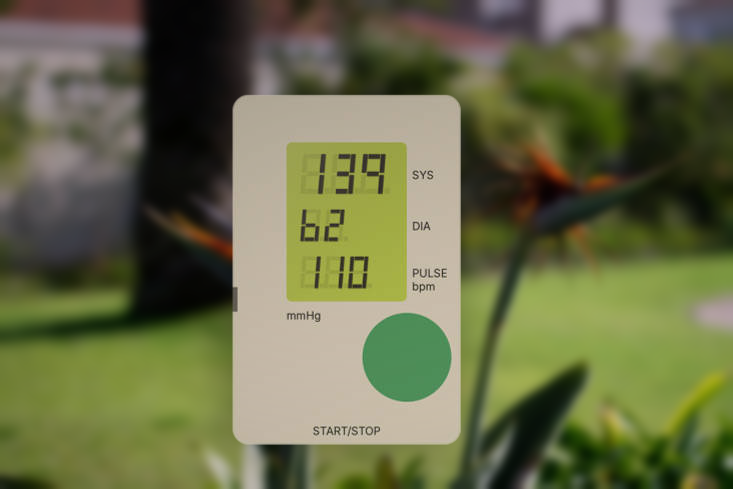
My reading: 62
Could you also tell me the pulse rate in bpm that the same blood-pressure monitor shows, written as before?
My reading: 110
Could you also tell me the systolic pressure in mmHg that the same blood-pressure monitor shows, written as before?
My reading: 139
